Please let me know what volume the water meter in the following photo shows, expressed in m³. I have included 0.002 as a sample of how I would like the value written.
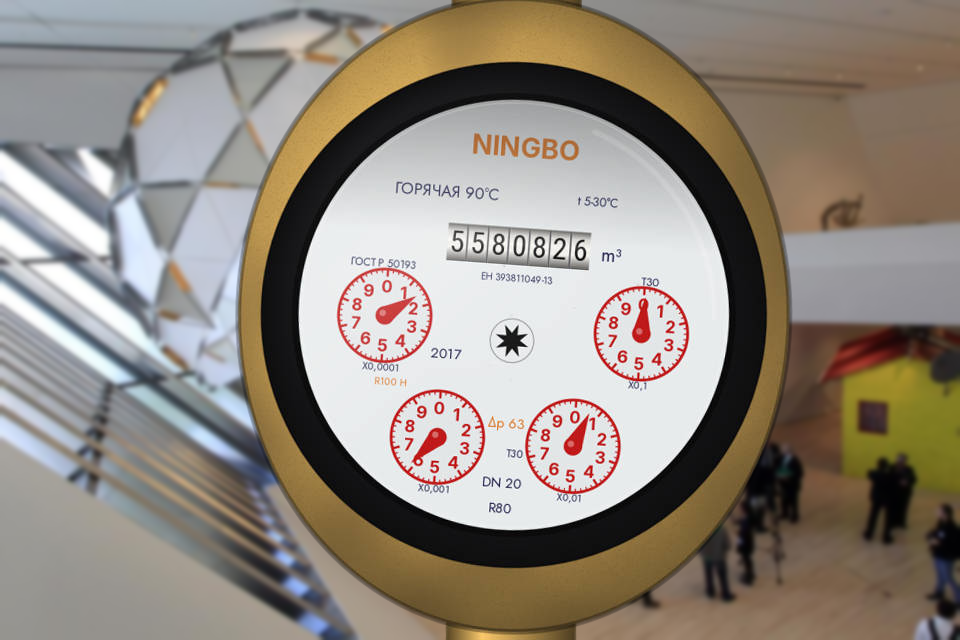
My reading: 5580826.0061
